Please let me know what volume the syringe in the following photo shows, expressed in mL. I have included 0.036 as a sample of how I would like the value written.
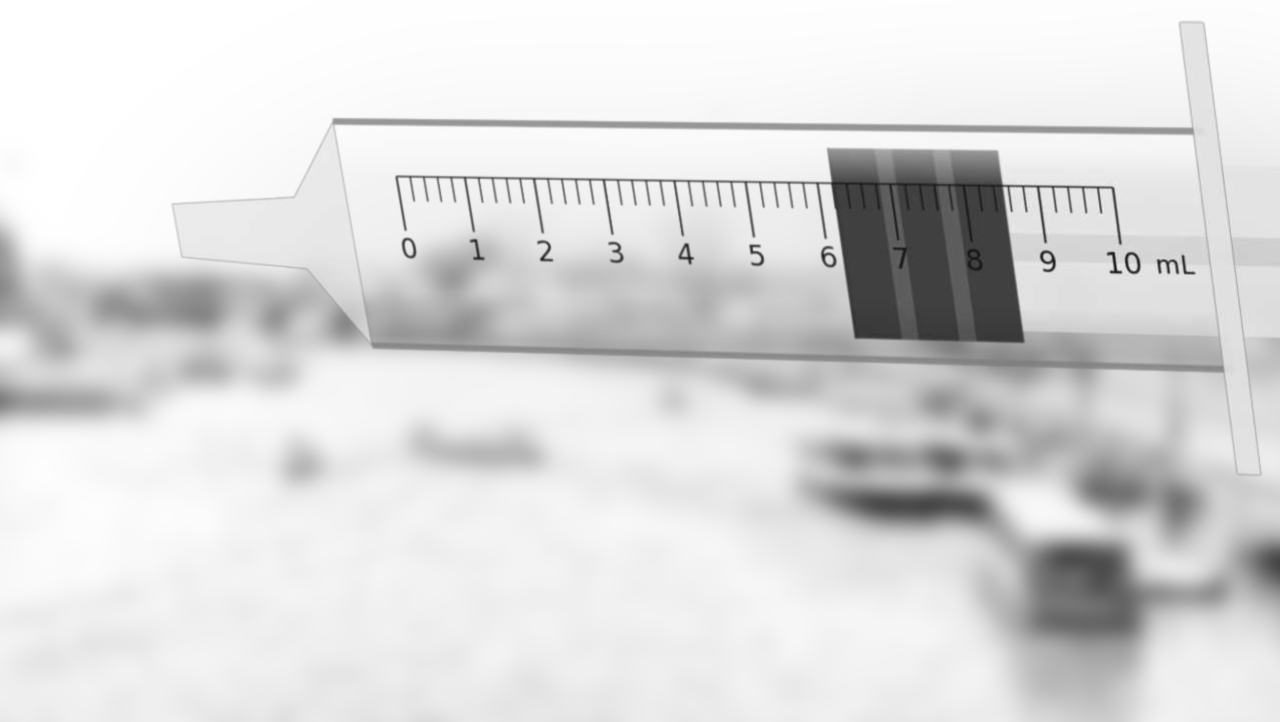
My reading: 6.2
